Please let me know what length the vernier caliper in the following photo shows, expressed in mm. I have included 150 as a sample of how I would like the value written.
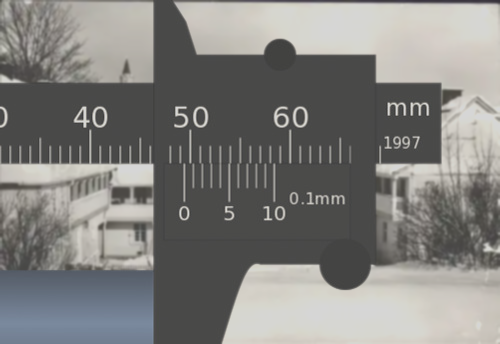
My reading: 49.4
